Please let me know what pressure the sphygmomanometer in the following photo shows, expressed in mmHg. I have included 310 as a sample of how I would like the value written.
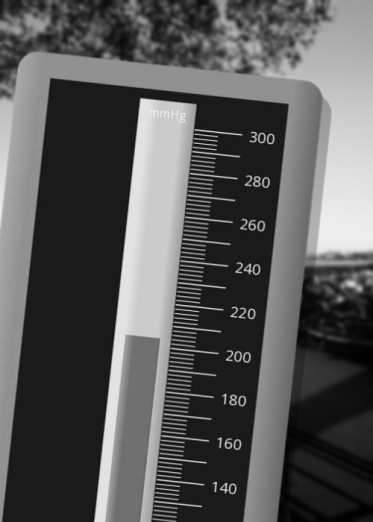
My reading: 204
